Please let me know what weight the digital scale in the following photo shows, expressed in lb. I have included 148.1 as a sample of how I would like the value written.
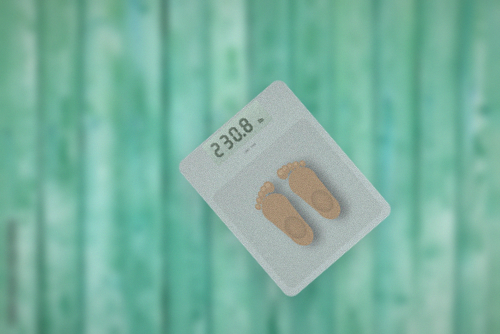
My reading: 230.8
